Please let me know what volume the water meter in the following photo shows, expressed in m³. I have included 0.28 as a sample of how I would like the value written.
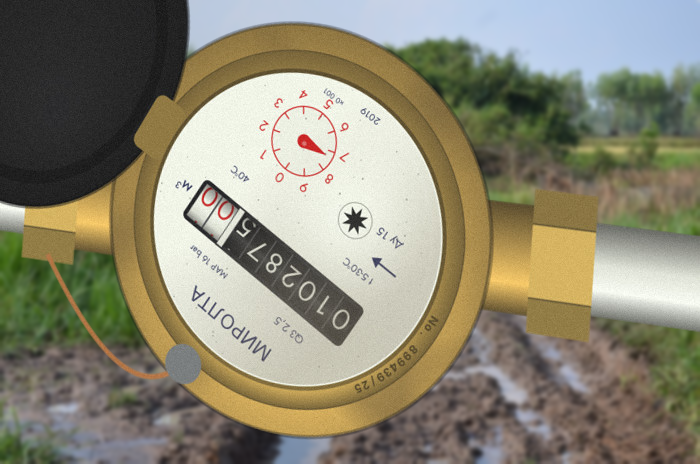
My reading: 102874.997
